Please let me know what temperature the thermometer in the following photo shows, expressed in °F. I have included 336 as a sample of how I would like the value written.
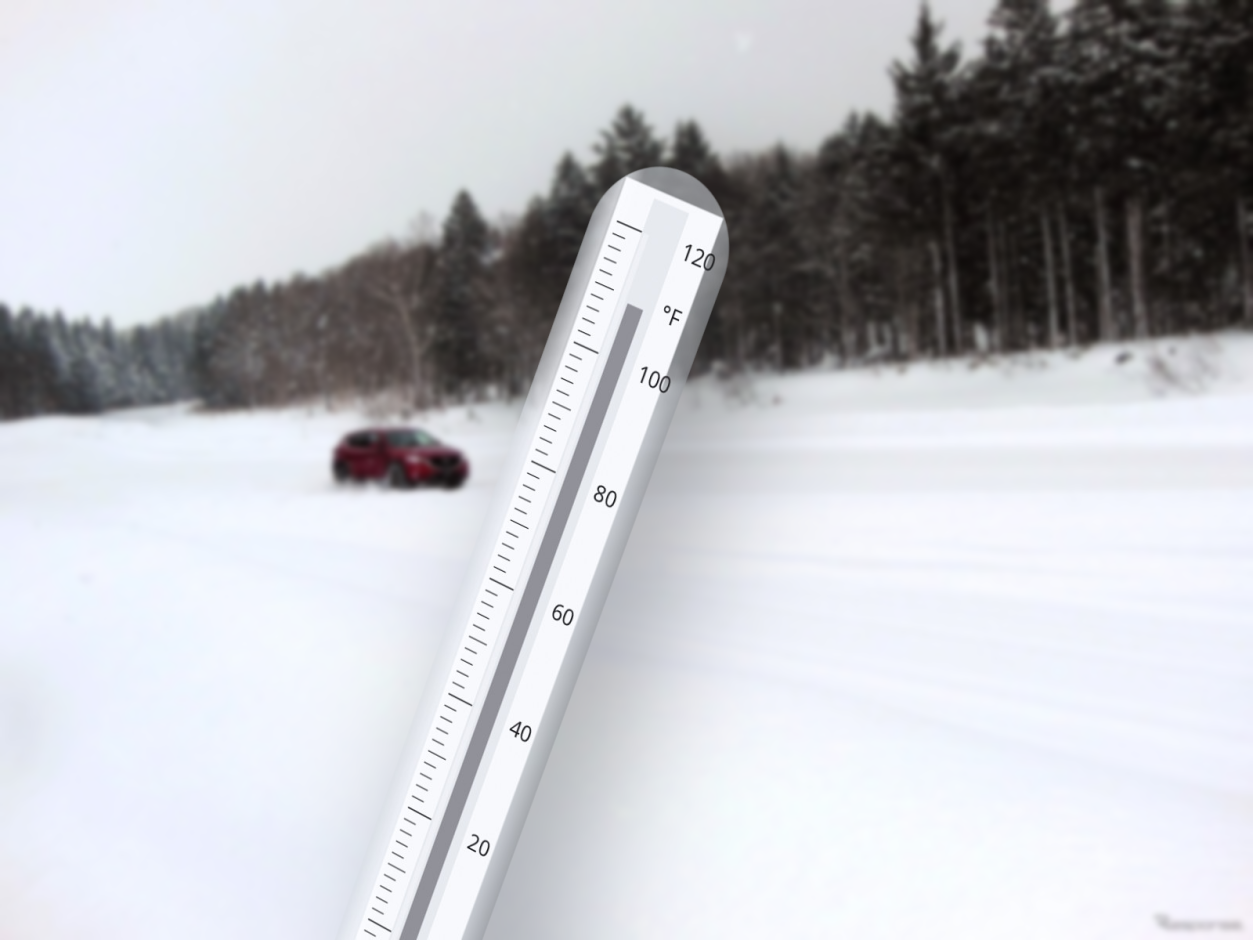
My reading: 109
